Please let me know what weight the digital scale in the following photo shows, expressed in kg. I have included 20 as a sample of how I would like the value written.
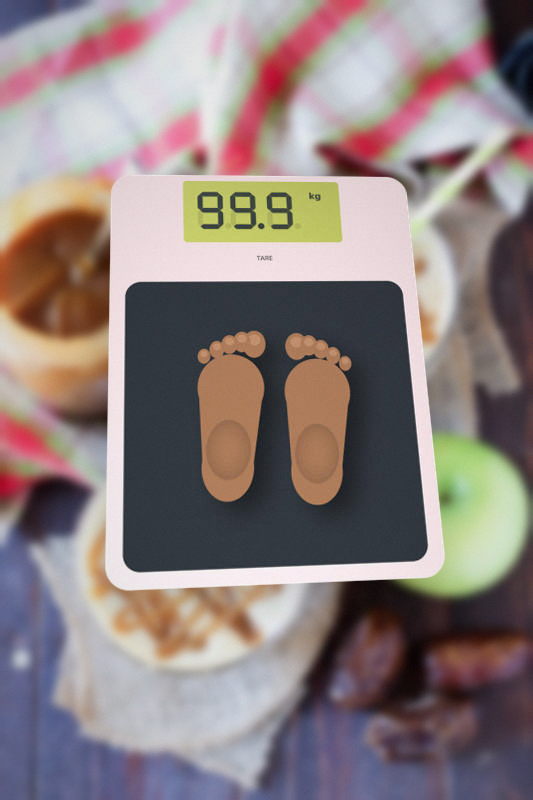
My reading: 99.9
